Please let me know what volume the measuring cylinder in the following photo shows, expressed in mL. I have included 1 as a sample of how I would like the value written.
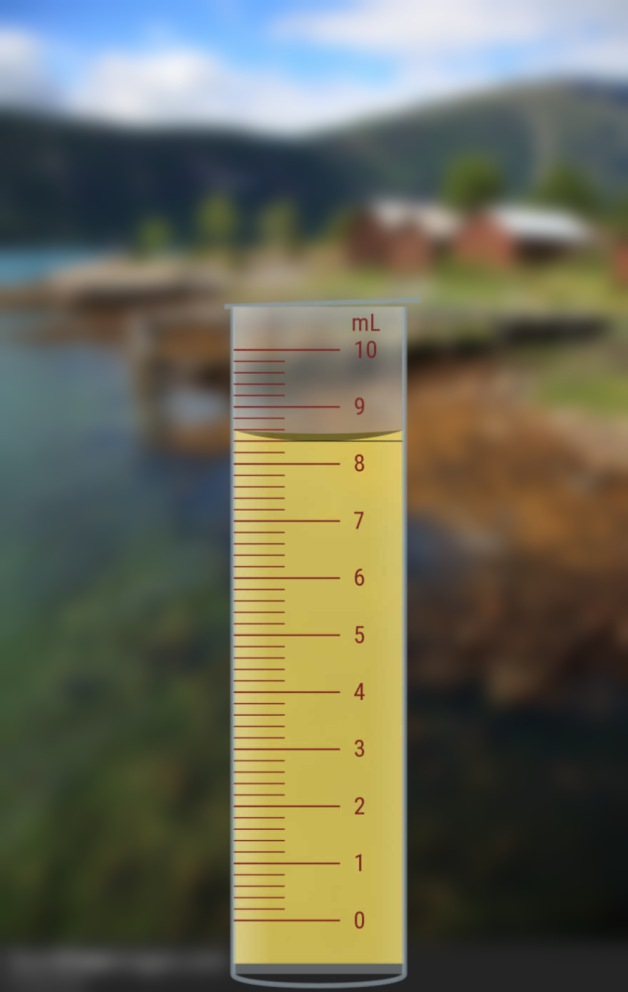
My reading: 8.4
